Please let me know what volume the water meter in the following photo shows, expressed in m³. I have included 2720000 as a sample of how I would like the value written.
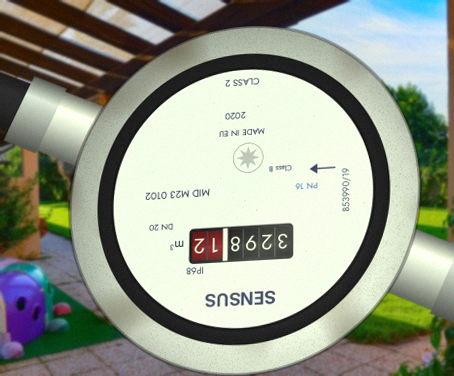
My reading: 3298.12
